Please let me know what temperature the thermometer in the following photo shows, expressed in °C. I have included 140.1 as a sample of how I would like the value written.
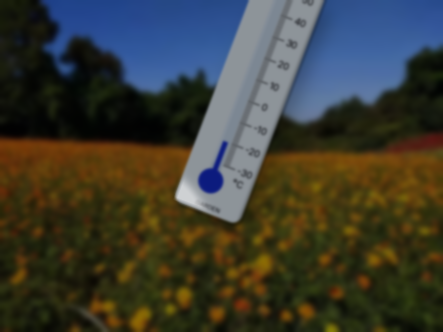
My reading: -20
